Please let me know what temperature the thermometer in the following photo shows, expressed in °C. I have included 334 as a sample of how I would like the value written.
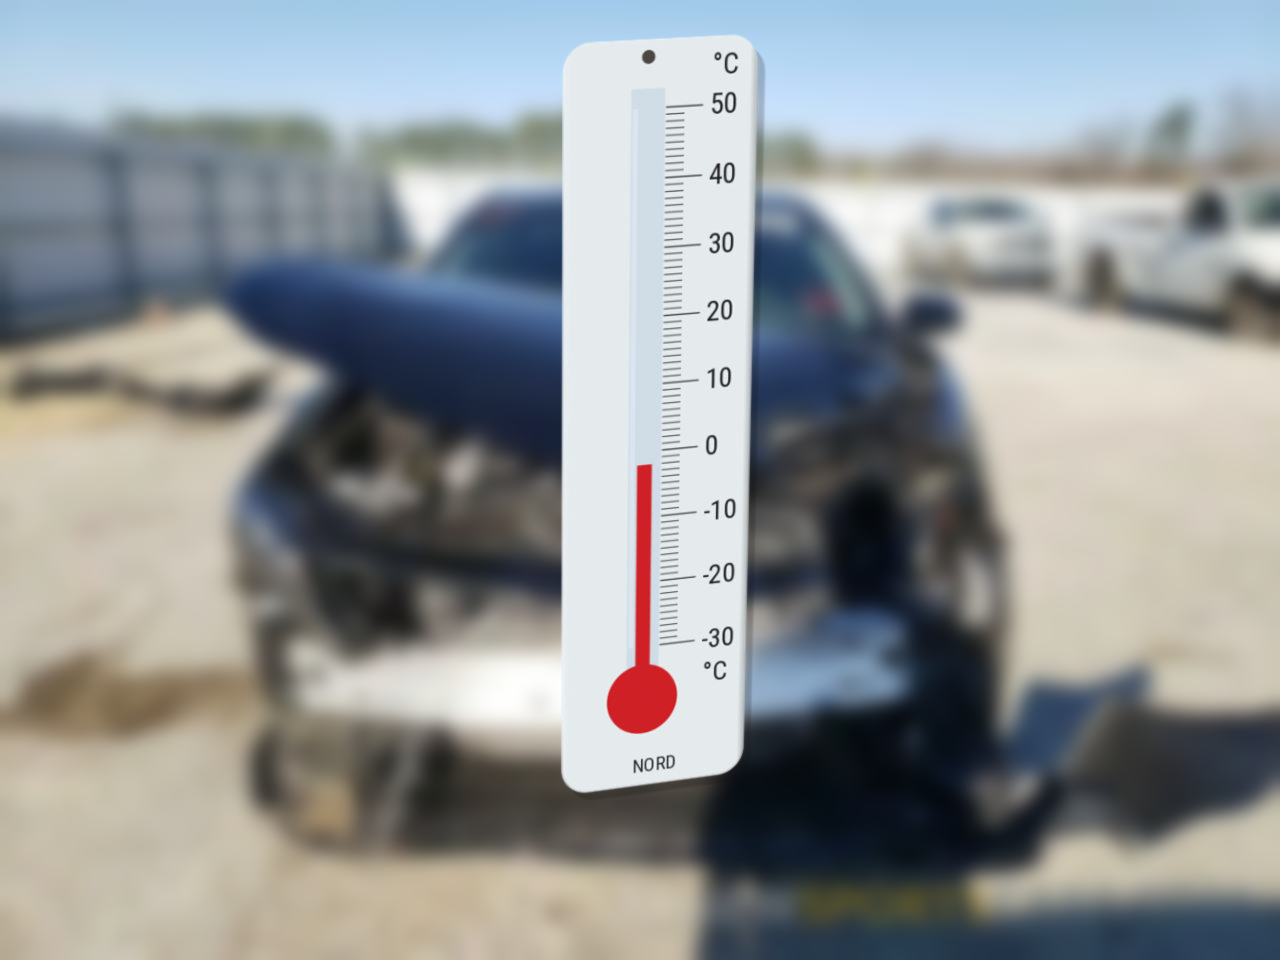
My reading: -2
